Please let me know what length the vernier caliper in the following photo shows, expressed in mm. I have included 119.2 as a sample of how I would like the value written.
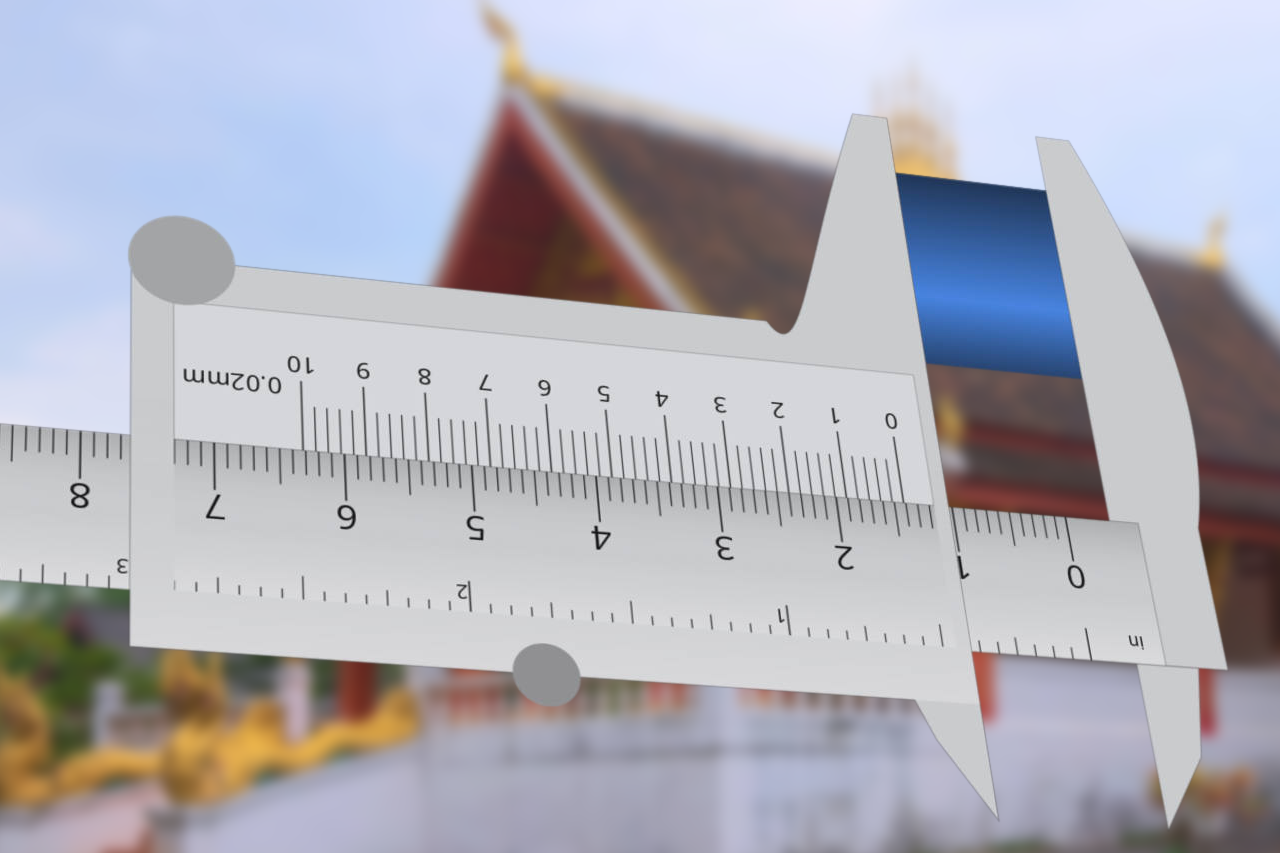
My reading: 14.2
